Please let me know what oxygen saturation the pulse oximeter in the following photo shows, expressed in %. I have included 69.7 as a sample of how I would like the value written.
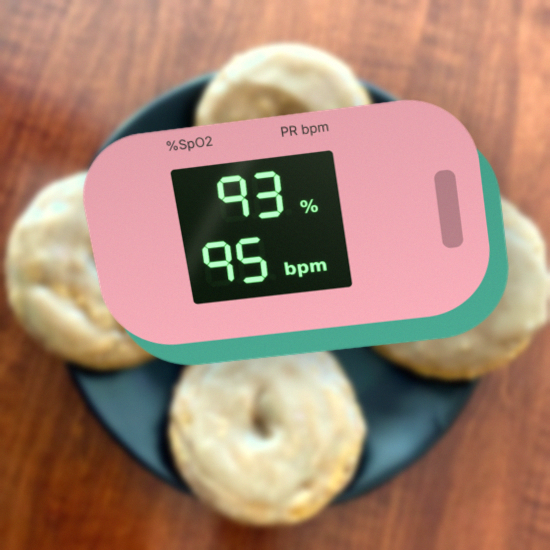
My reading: 93
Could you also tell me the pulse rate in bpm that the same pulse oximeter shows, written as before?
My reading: 95
